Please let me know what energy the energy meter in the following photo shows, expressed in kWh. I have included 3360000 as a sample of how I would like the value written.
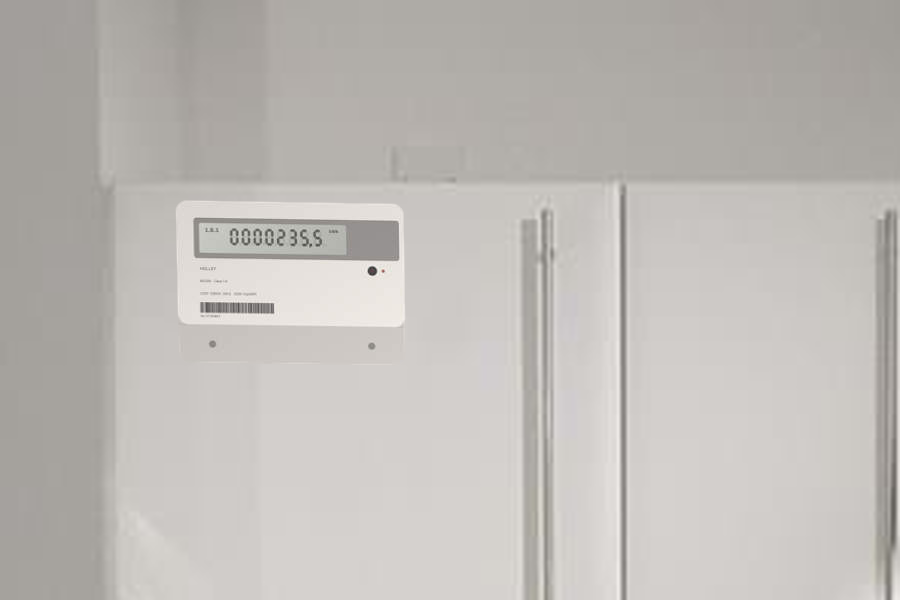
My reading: 235.5
